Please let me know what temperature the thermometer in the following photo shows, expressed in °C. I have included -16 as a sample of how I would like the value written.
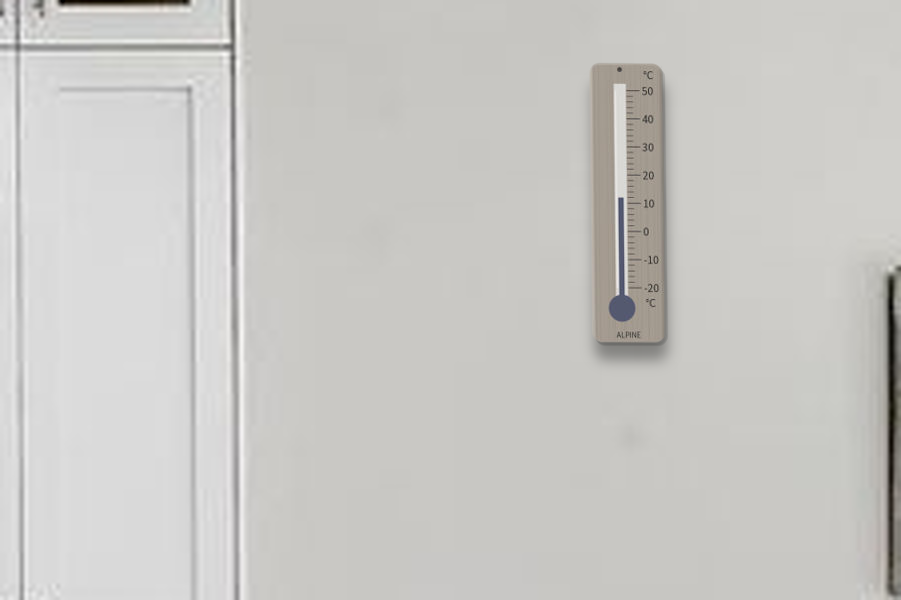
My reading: 12
